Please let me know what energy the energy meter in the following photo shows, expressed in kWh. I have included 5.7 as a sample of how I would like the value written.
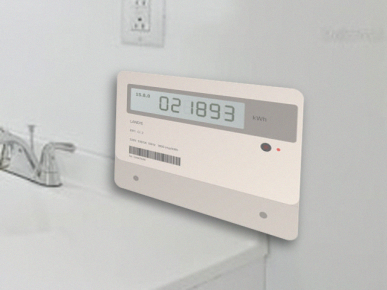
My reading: 21893
